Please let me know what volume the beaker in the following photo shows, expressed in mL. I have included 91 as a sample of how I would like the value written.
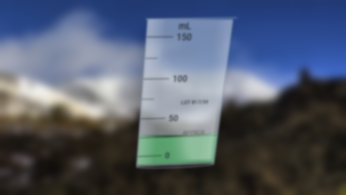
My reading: 25
